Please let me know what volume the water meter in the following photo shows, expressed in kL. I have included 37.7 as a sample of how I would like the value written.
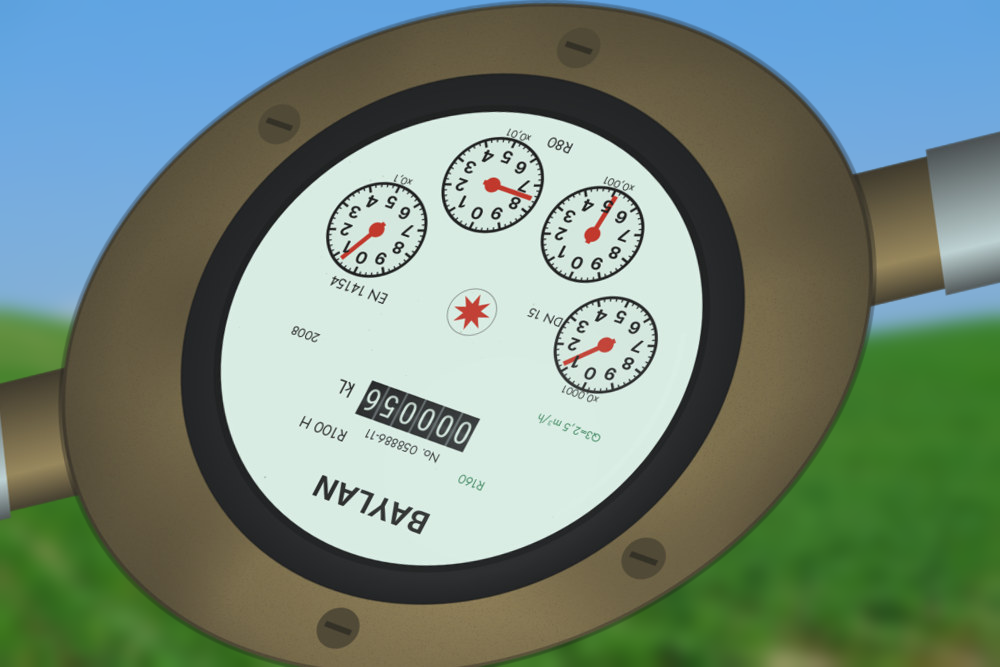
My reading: 56.0751
